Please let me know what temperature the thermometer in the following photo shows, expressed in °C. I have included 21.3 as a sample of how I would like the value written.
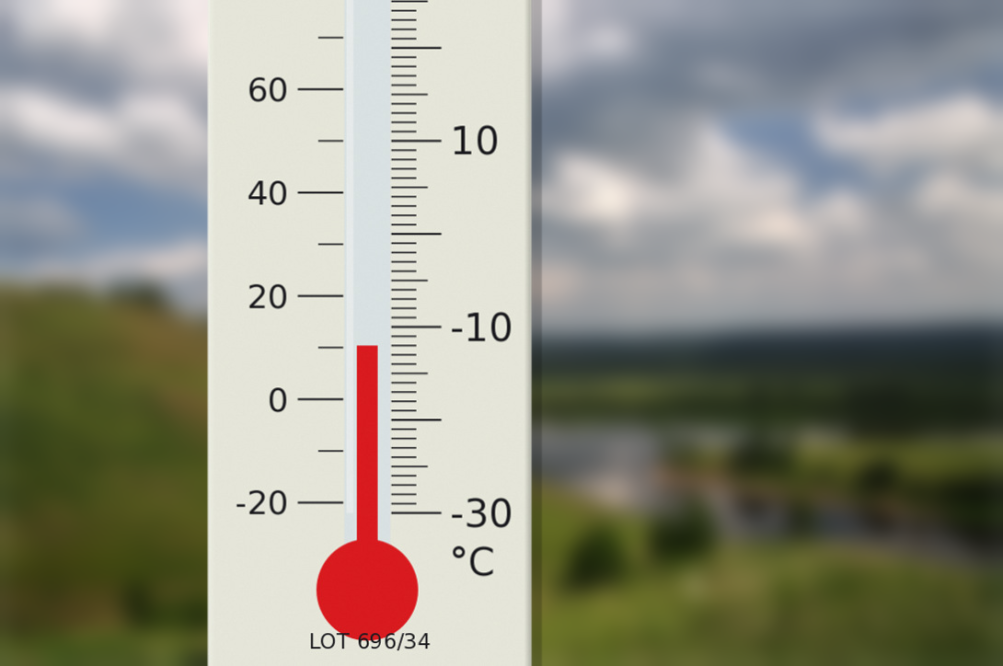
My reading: -12
